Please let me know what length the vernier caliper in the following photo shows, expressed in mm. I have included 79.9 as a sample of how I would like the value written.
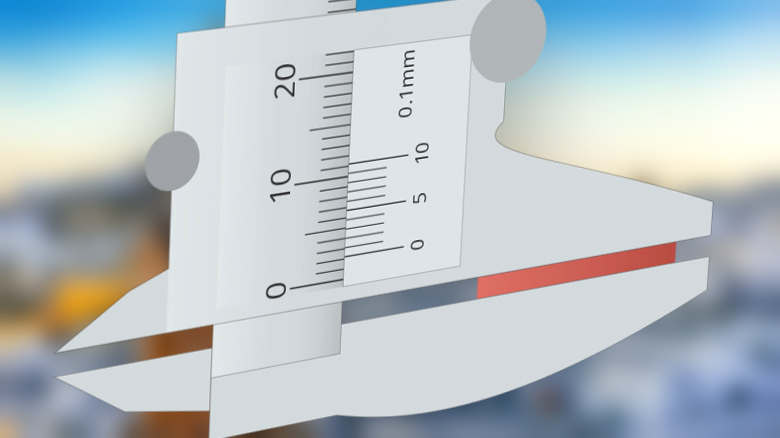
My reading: 2.2
